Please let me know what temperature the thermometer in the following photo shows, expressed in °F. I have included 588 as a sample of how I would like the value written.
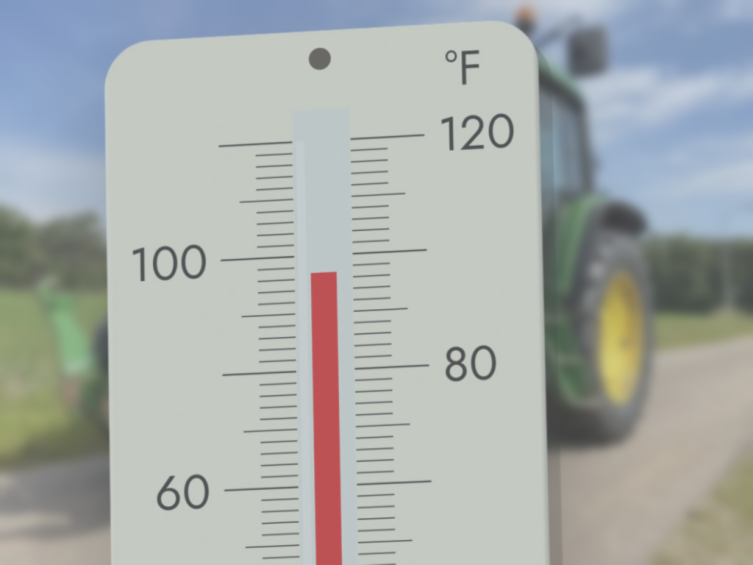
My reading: 97
